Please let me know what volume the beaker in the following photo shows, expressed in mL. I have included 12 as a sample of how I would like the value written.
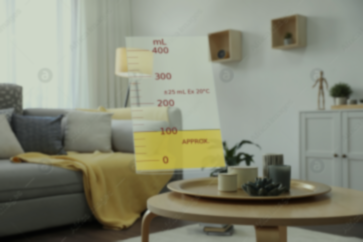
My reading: 100
